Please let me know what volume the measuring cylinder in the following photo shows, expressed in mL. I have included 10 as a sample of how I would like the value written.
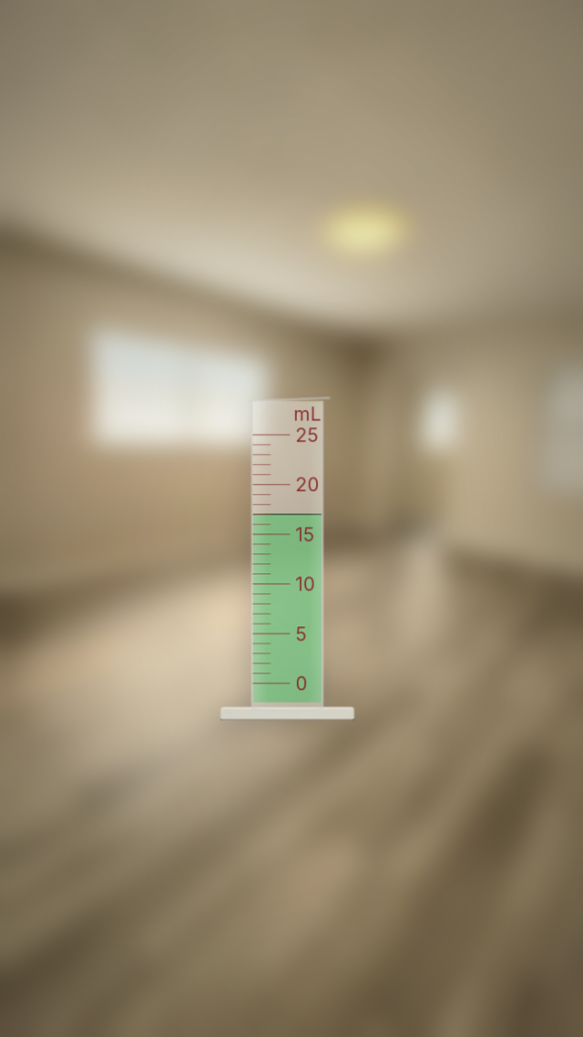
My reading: 17
